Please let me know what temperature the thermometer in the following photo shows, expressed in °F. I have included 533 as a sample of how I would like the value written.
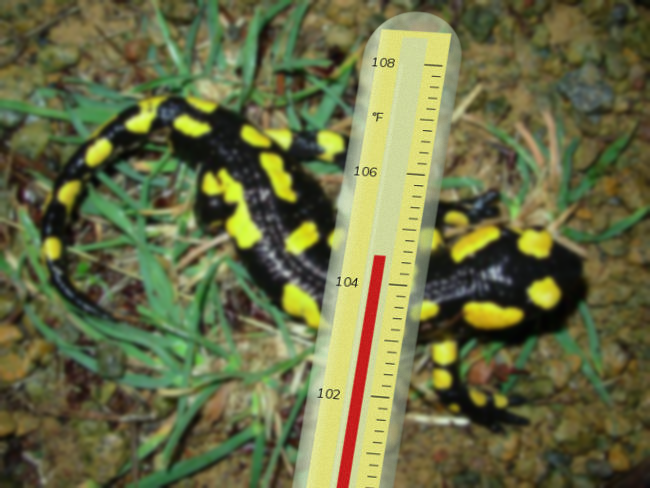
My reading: 104.5
